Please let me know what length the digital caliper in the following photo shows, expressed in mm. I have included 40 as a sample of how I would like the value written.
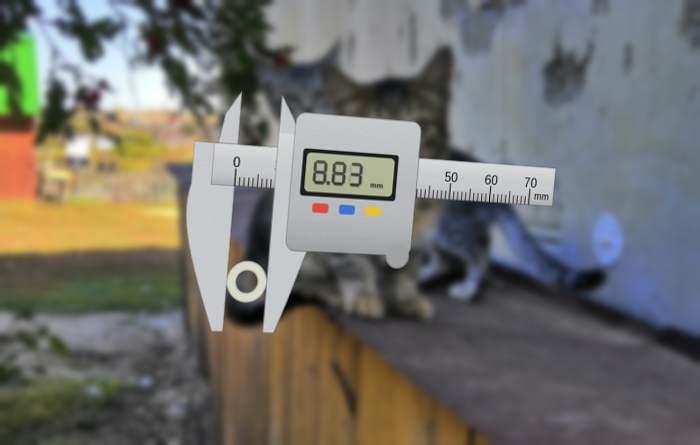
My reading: 8.83
